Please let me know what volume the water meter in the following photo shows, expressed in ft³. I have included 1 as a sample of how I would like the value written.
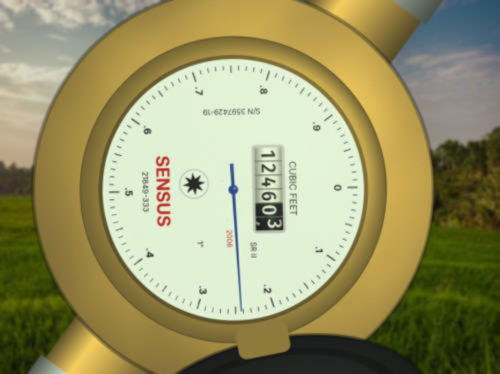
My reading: 124603.24
